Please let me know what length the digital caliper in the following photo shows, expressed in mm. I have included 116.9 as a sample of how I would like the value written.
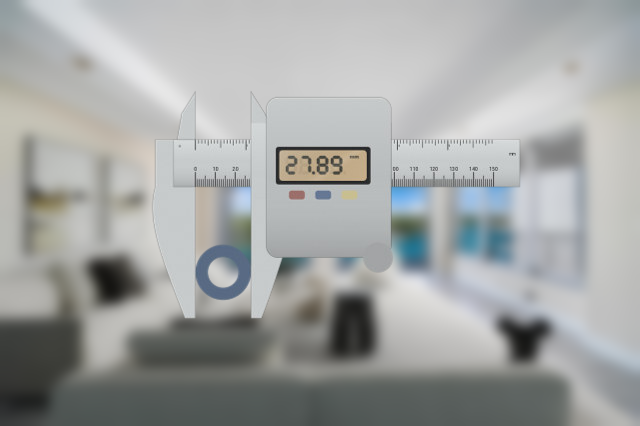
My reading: 27.89
